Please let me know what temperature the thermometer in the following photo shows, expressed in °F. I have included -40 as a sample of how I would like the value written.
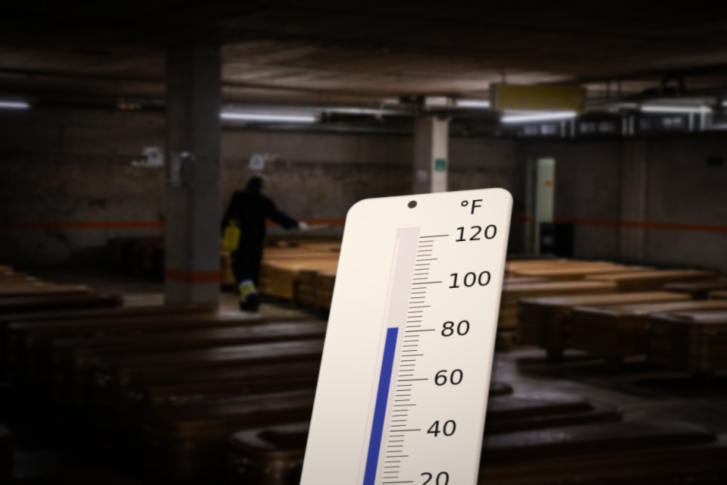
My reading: 82
